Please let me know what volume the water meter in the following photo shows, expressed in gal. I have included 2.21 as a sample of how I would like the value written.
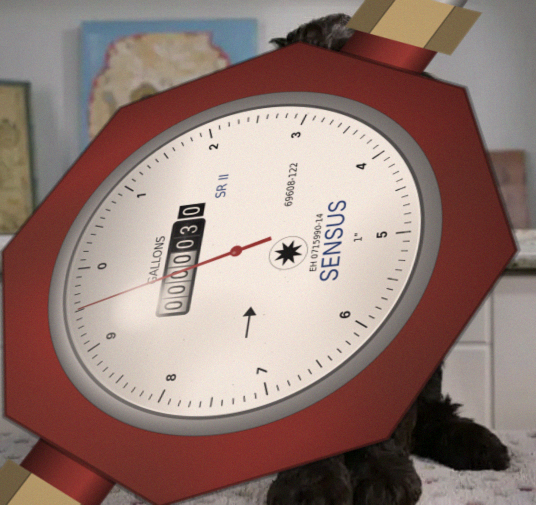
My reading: 29.5
